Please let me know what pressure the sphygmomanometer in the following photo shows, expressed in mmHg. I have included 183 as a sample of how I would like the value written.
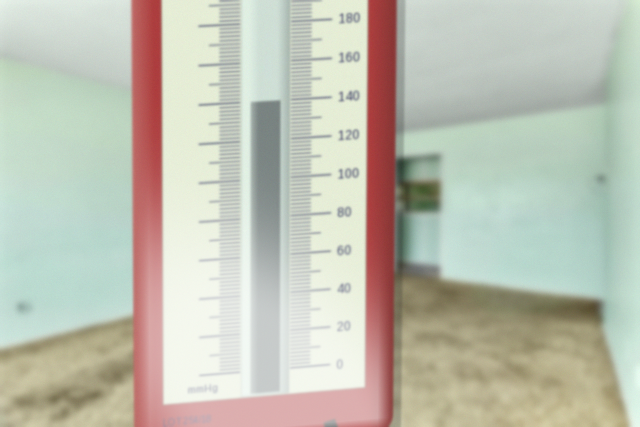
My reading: 140
